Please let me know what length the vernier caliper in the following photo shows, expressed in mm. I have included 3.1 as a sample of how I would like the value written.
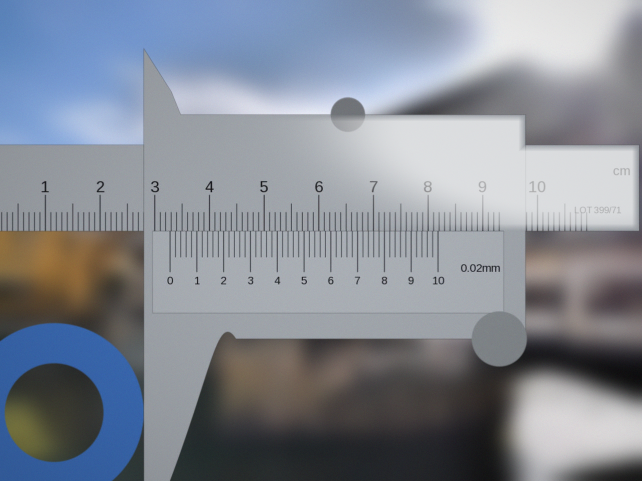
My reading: 32.8
